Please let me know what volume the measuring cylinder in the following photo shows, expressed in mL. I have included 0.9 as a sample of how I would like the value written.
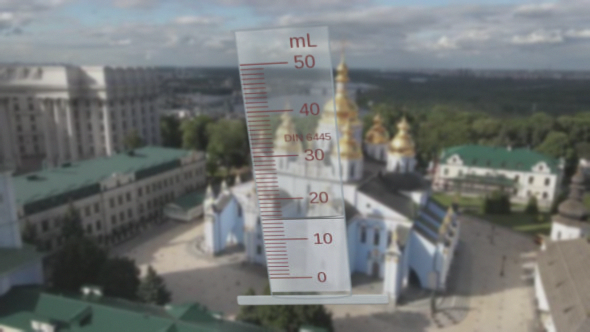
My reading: 15
